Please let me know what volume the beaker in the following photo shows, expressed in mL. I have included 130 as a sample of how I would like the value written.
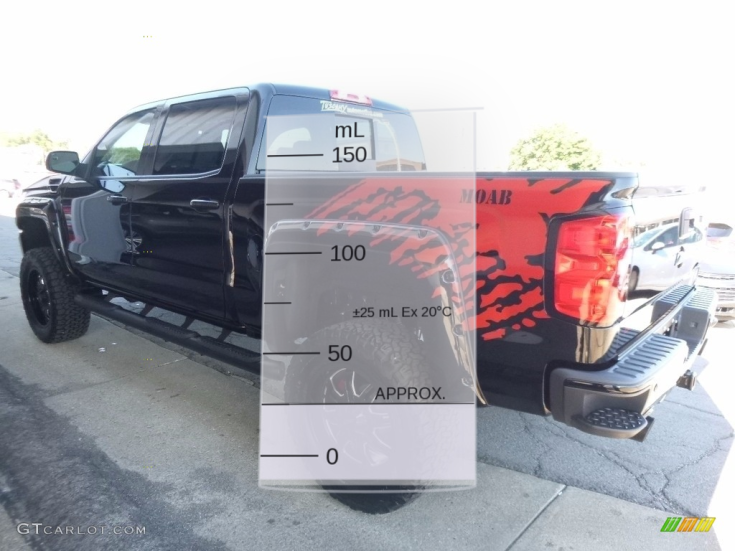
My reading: 25
